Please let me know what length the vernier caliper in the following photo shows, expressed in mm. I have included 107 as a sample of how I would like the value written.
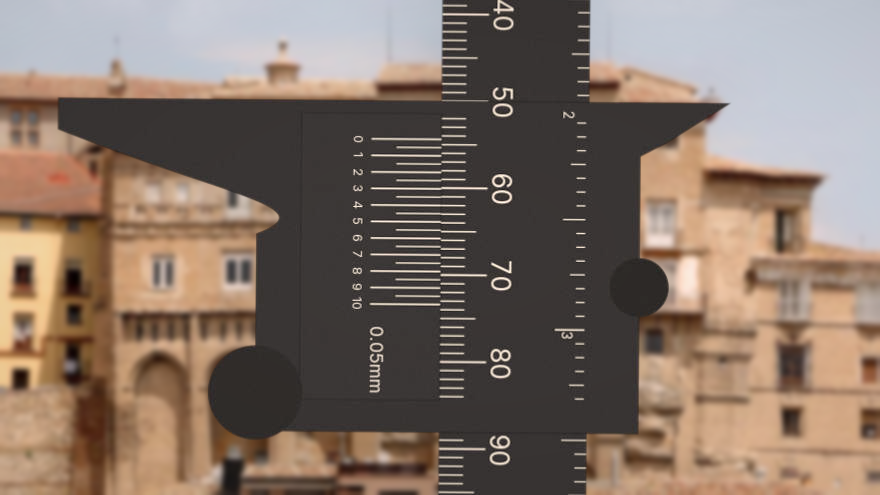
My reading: 54.4
